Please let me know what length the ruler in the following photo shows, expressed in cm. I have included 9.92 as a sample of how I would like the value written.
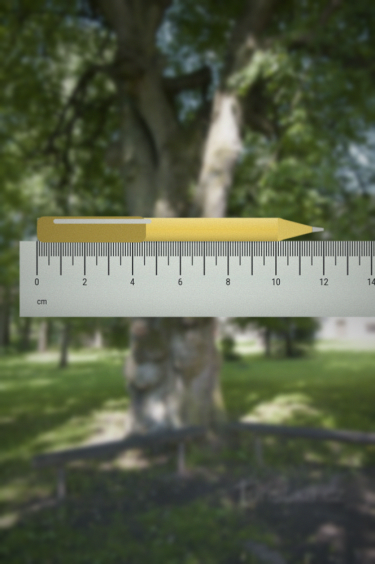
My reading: 12
